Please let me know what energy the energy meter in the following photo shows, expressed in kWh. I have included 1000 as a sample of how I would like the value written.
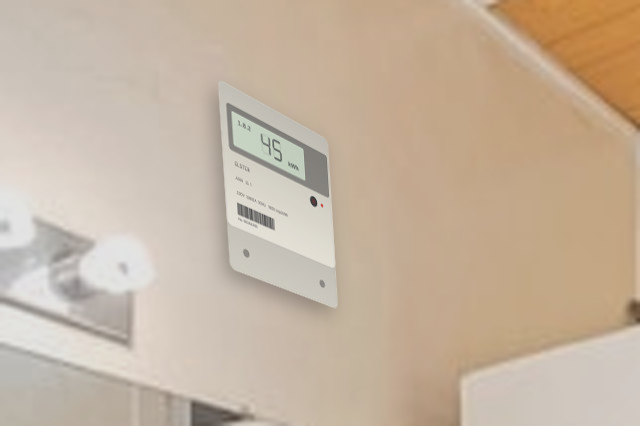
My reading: 45
